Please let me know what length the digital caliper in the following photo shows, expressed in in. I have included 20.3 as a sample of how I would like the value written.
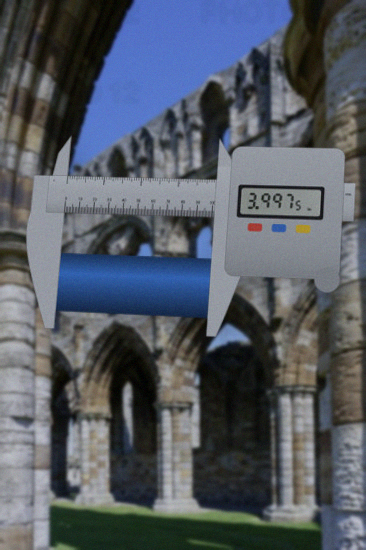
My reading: 3.9975
